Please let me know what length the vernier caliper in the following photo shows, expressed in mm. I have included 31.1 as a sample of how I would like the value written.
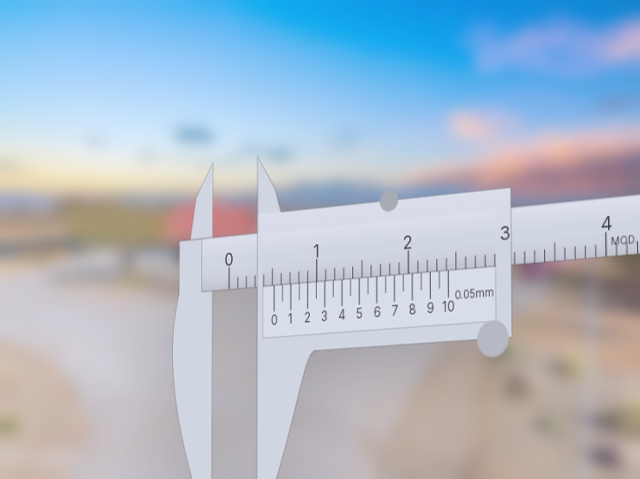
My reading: 5.2
